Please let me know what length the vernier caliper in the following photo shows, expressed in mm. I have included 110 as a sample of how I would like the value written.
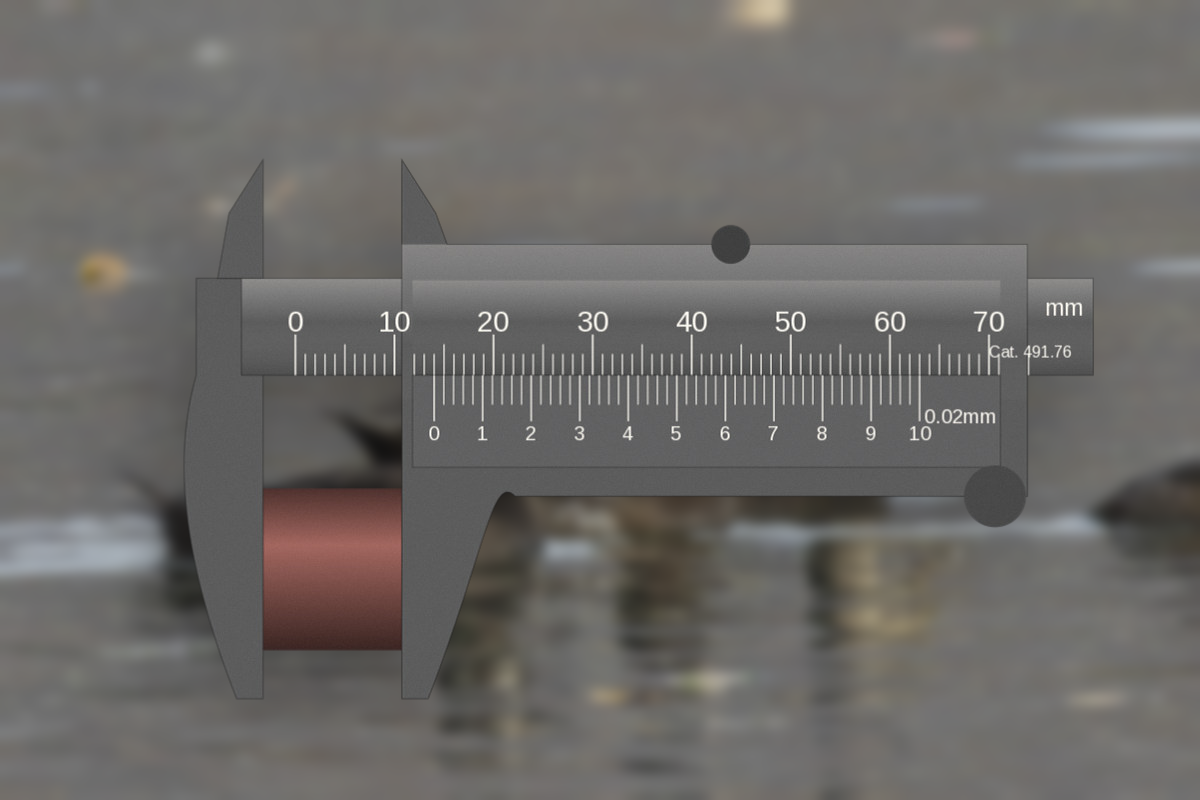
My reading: 14.0
